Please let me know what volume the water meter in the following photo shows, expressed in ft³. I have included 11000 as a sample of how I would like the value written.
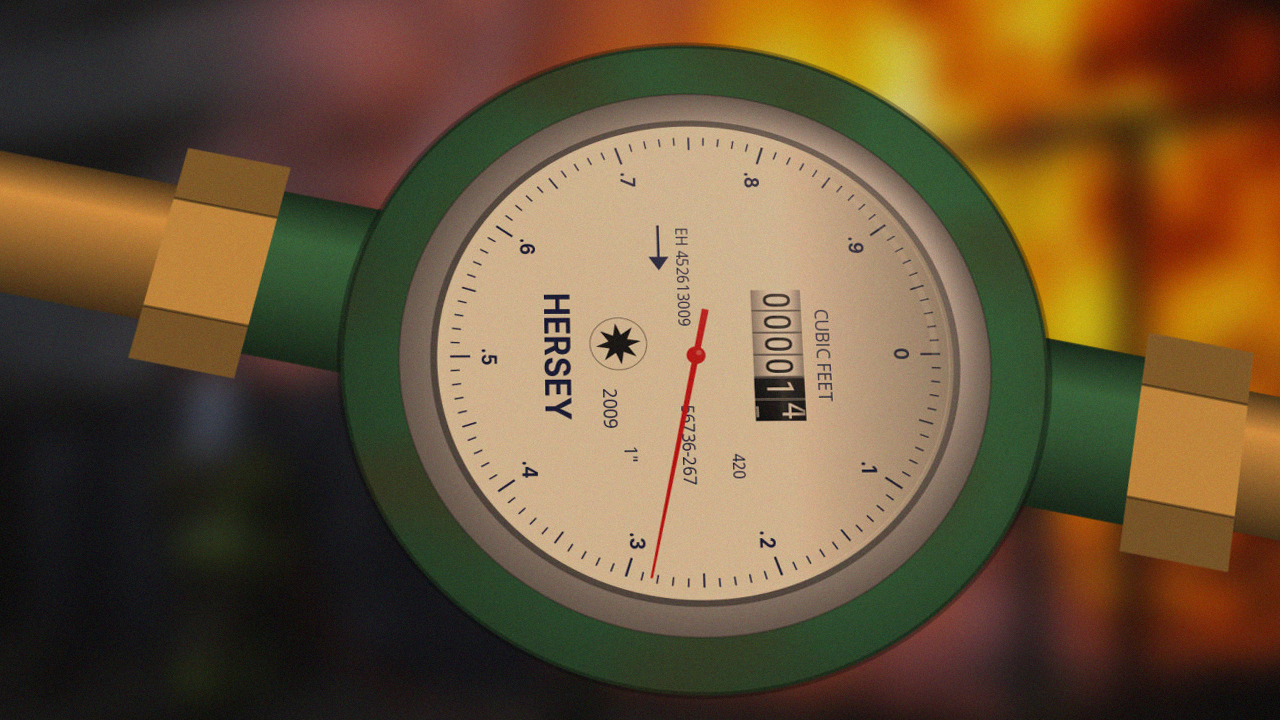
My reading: 14.28
